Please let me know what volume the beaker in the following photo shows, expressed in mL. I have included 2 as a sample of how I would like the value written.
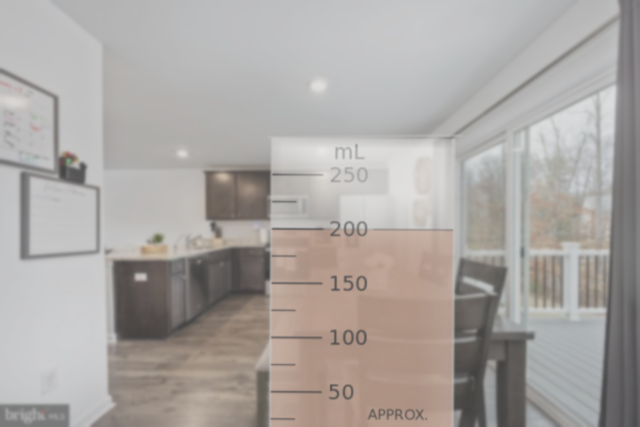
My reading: 200
